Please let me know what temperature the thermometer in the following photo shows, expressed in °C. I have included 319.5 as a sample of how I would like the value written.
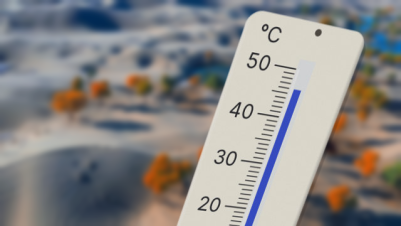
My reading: 46
